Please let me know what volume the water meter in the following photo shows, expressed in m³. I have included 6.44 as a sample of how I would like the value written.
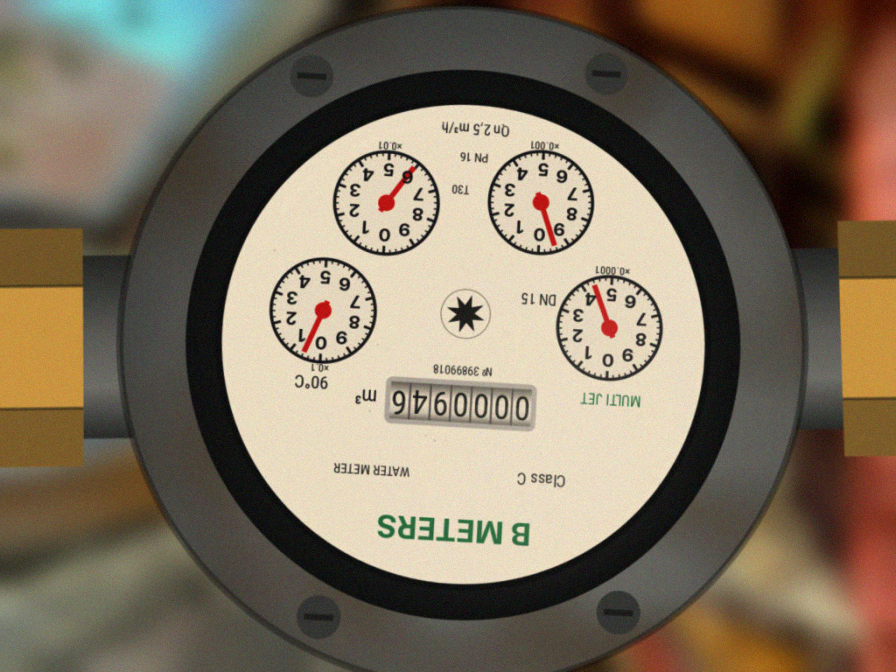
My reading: 946.0594
